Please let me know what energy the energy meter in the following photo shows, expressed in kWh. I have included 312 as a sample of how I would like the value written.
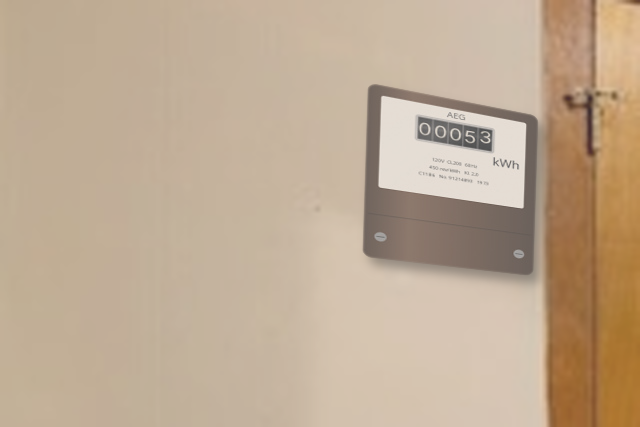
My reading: 53
